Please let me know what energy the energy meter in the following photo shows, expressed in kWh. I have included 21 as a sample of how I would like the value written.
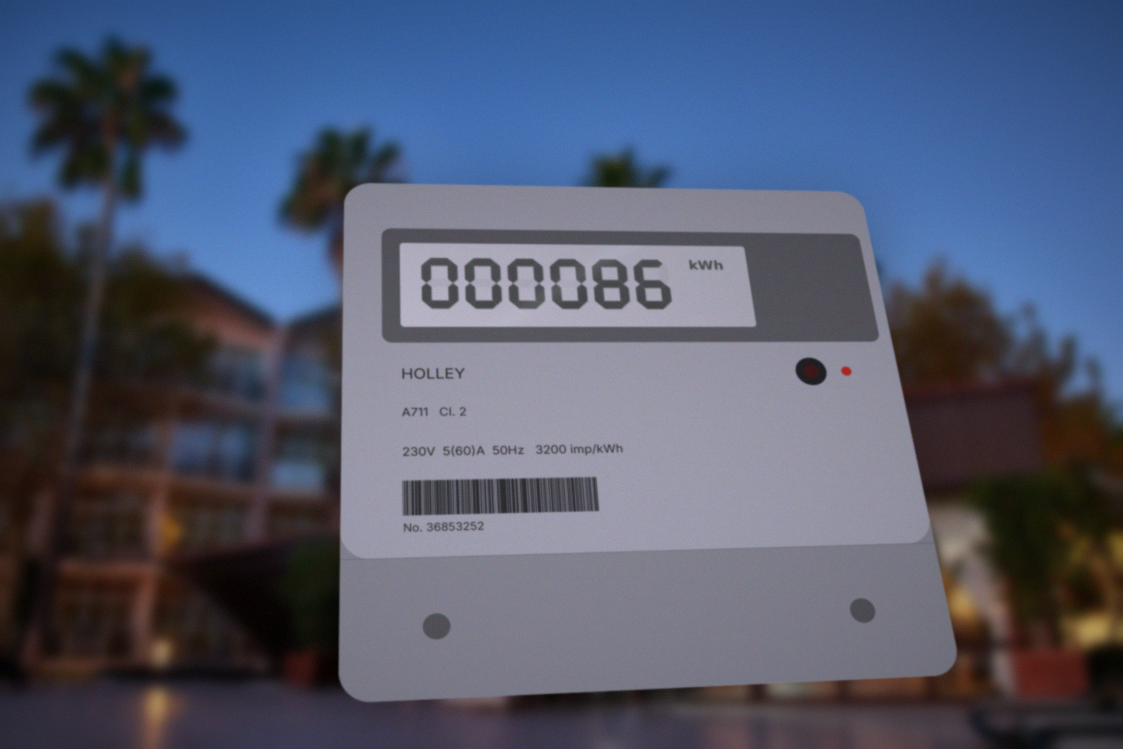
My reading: 86
